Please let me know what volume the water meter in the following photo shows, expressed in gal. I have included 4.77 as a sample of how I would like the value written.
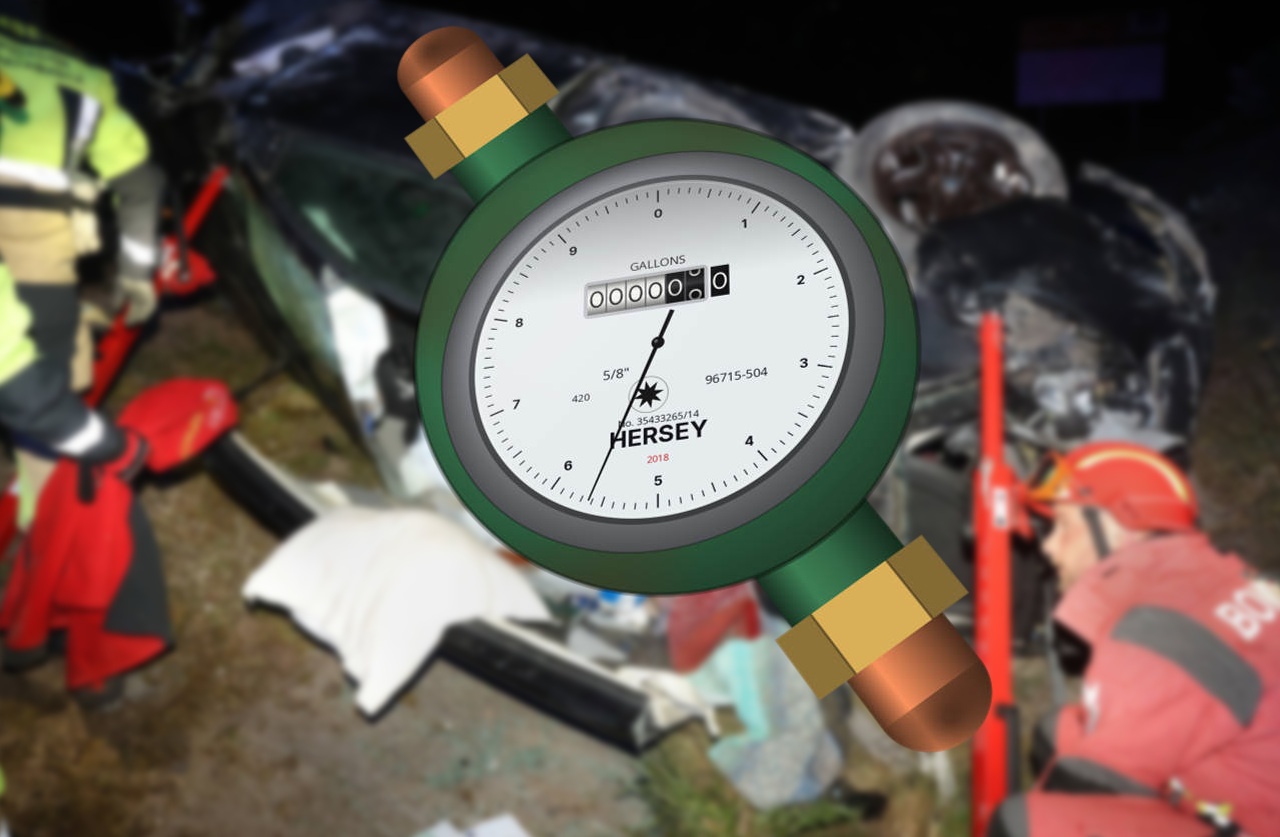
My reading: 85.6
